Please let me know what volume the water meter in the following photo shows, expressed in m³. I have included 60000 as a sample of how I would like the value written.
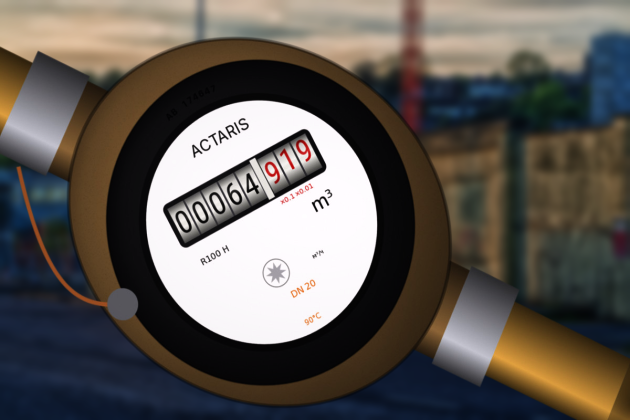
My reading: 64.919
